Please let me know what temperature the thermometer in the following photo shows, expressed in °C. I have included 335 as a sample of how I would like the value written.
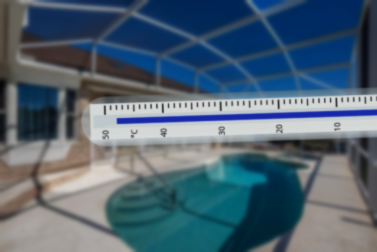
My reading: 48
